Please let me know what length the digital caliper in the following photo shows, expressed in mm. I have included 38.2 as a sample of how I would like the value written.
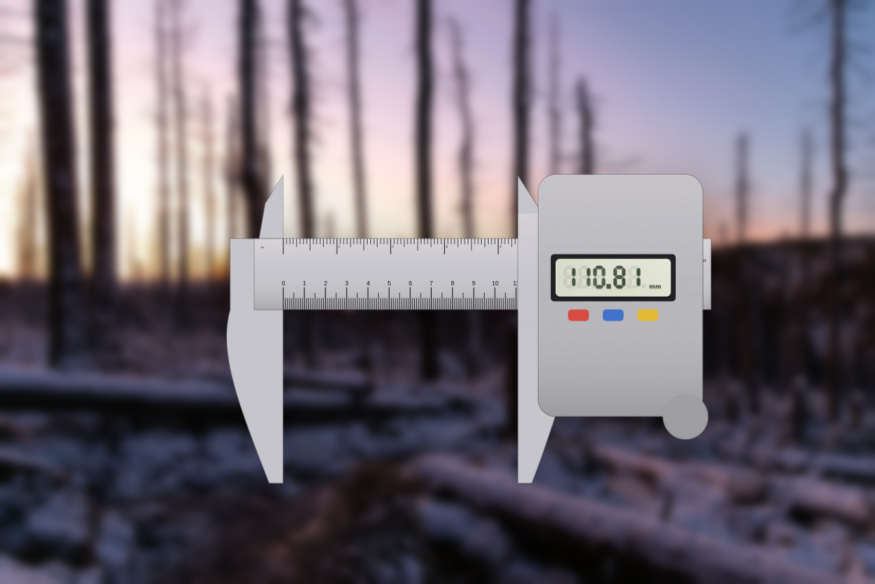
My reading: 110.81
